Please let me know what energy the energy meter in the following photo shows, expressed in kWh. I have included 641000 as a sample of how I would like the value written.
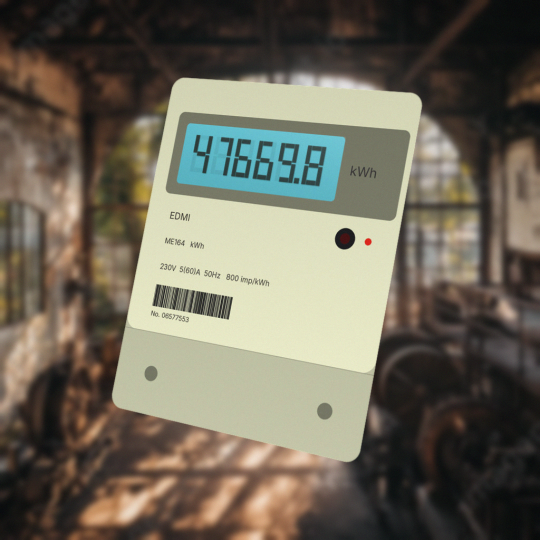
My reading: 47669.8
